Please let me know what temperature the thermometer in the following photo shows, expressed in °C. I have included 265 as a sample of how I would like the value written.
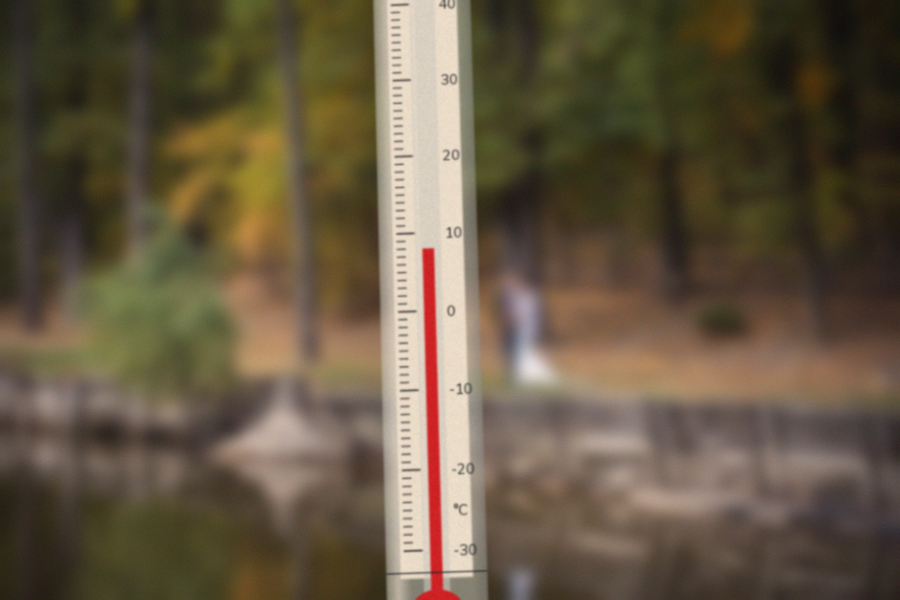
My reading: 8
